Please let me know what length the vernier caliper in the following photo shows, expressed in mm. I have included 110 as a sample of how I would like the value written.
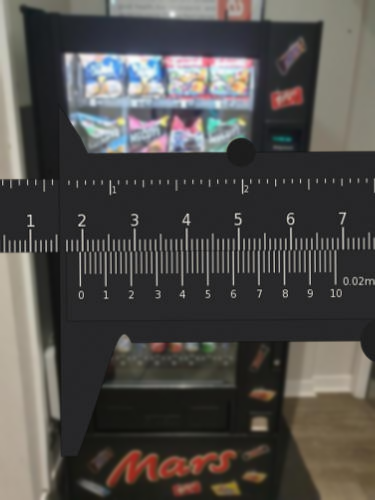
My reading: 19.5
